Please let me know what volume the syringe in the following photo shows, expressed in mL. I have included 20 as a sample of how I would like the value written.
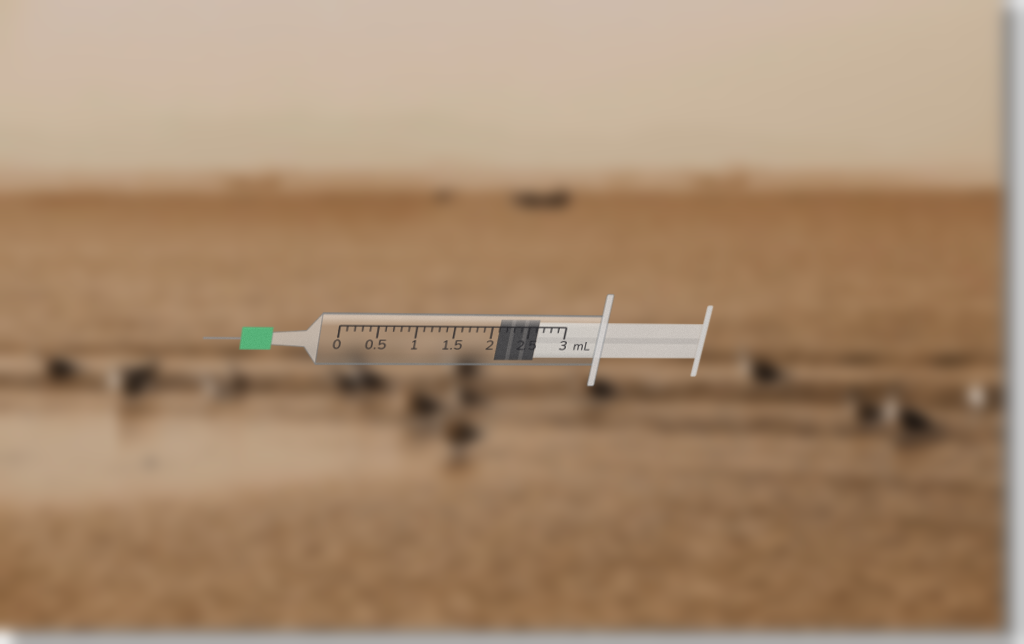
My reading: 2.1
